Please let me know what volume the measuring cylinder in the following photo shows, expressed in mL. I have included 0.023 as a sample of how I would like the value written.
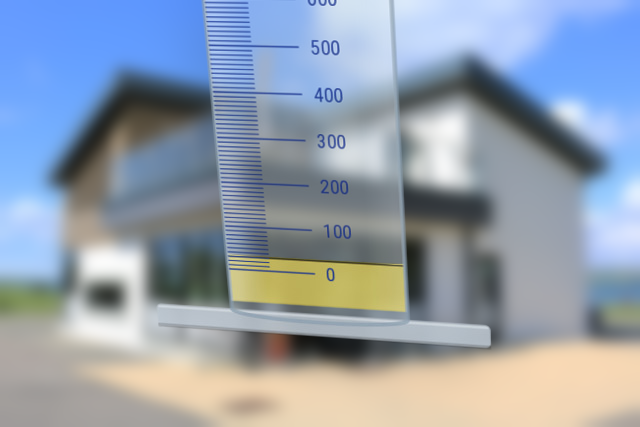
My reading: 30
